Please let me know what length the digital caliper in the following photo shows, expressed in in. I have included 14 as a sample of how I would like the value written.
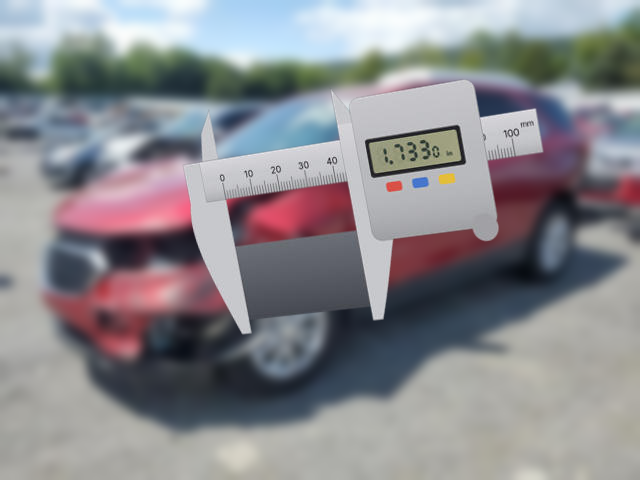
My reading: 1.7330
